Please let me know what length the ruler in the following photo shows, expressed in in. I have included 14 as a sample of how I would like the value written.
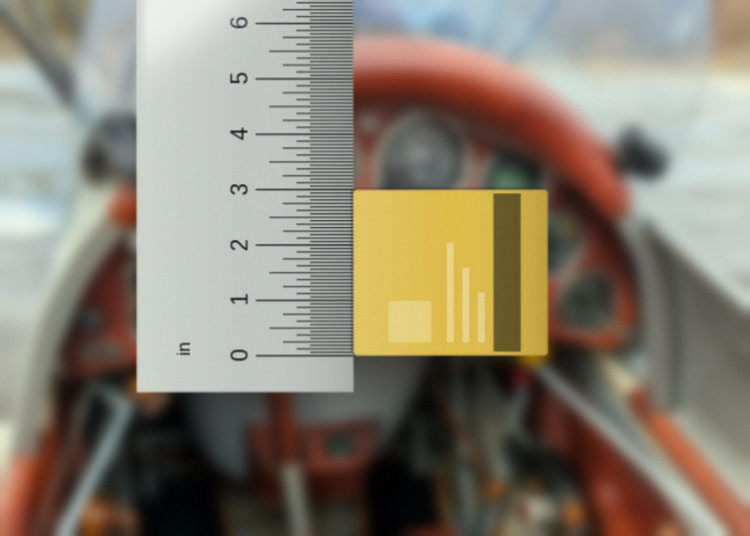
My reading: 3
